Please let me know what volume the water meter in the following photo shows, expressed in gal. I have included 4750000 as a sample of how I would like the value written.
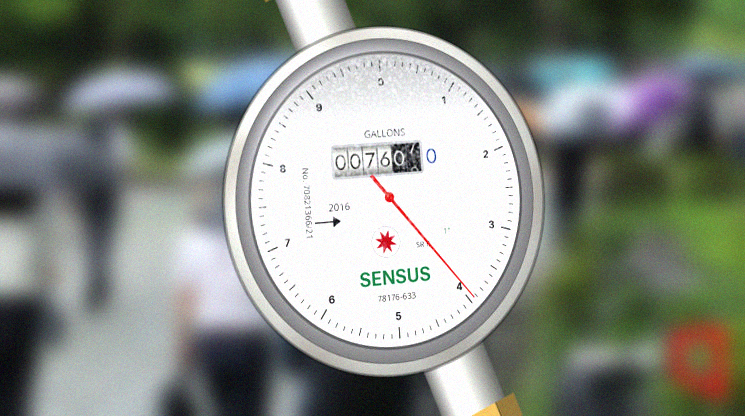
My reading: 76073.9
